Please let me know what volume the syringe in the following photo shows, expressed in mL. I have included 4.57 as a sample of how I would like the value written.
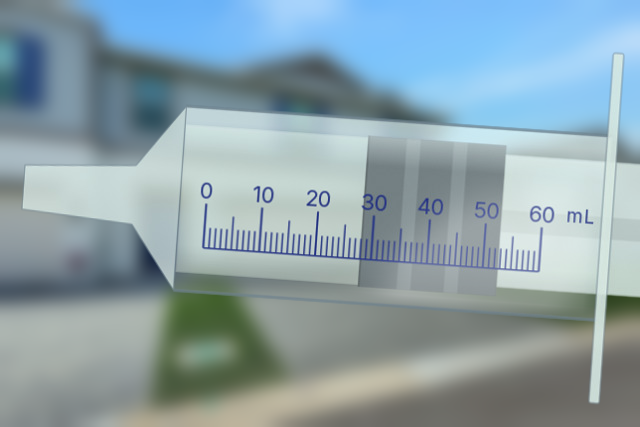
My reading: 28
